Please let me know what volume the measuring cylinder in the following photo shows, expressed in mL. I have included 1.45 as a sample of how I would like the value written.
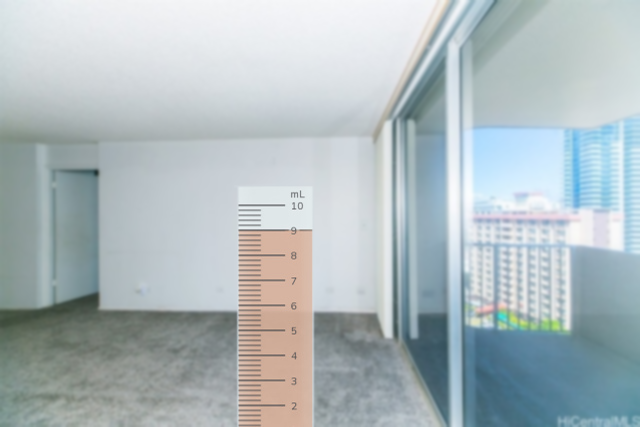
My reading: 9
